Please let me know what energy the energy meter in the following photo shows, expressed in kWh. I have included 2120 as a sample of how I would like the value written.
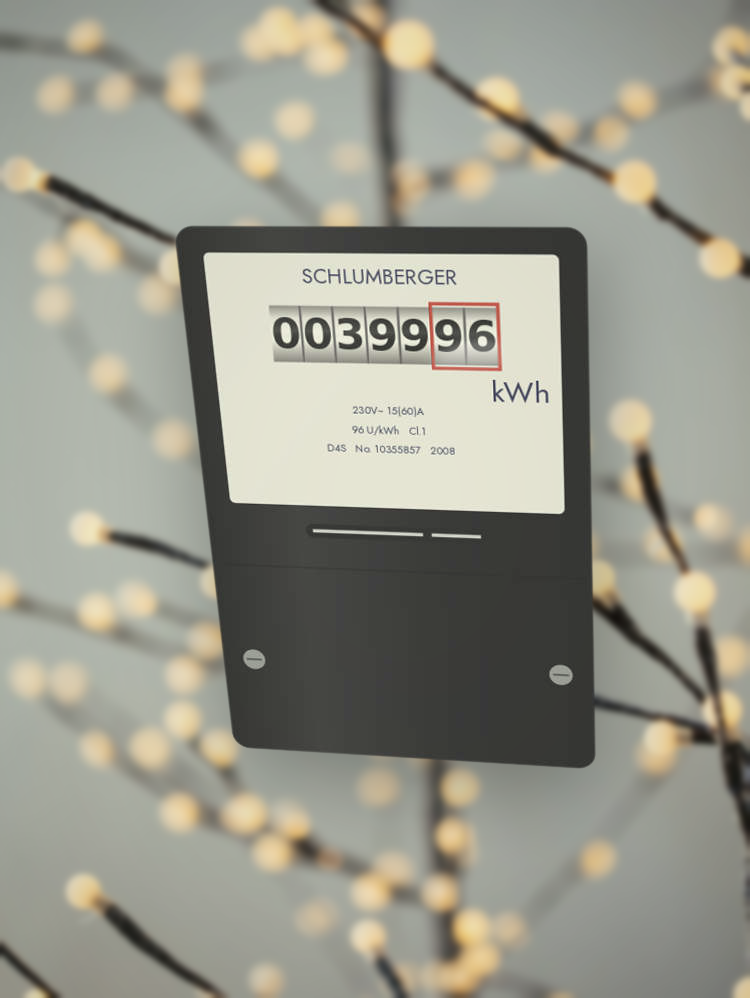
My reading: 399.96
